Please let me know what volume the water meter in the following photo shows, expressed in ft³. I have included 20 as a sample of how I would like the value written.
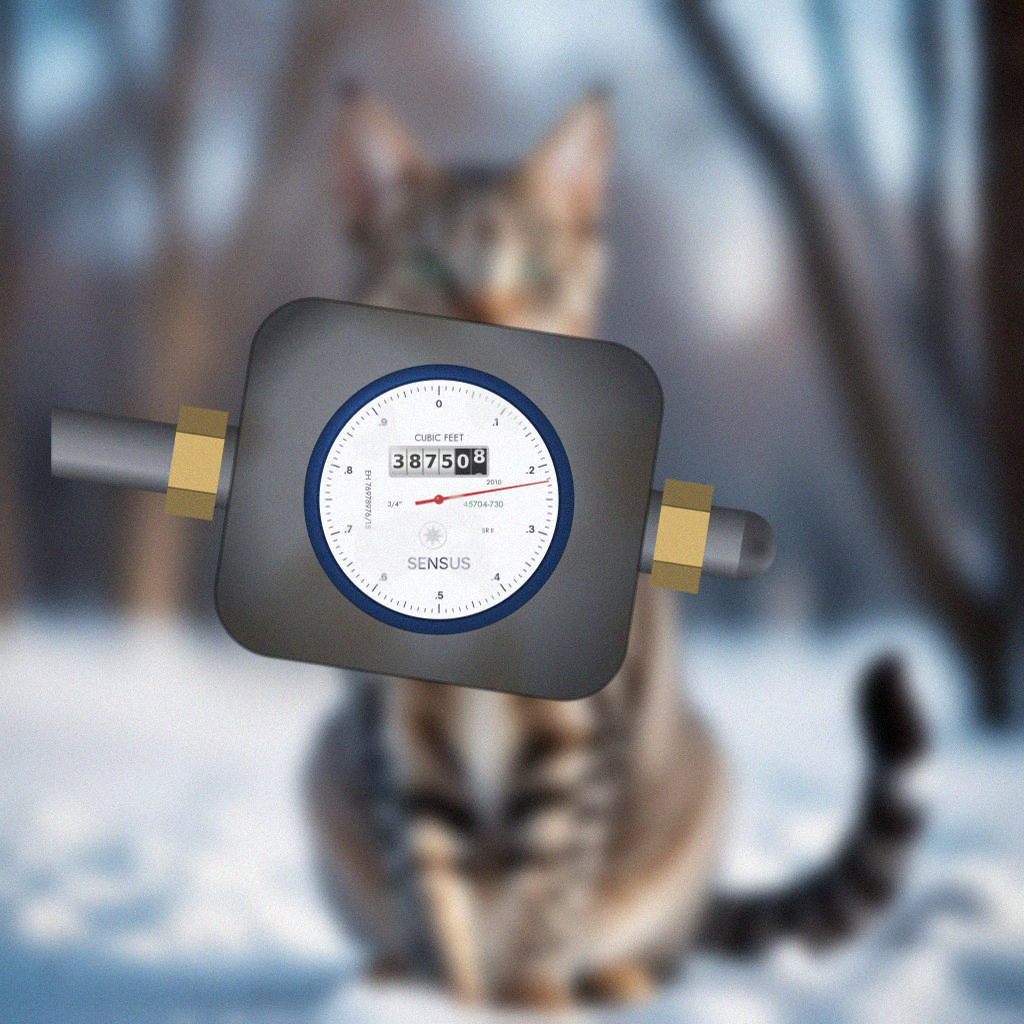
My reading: 387508.22
